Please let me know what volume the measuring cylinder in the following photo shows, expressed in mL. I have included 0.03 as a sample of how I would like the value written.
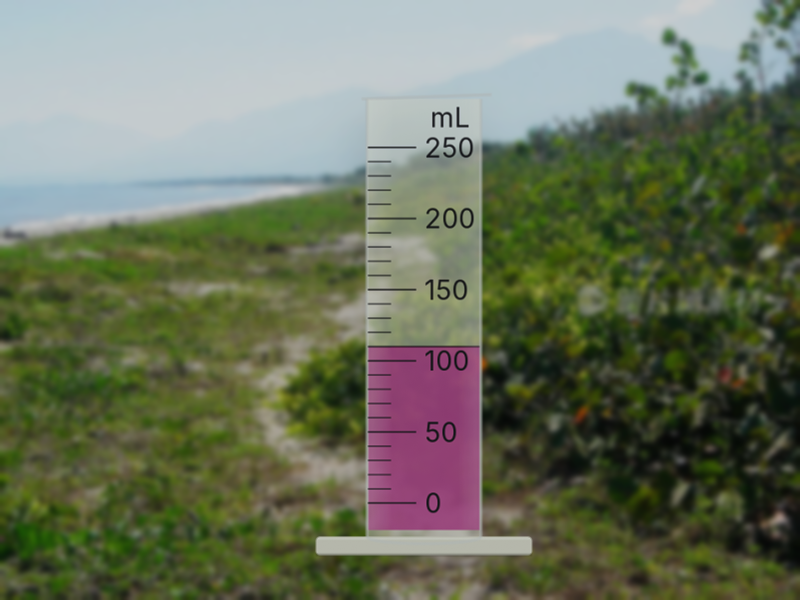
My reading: 110
